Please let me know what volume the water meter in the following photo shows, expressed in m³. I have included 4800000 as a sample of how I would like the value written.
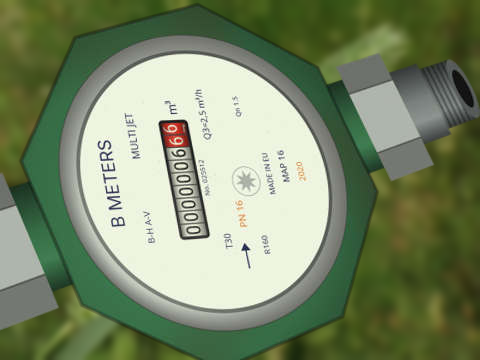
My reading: 6.66
